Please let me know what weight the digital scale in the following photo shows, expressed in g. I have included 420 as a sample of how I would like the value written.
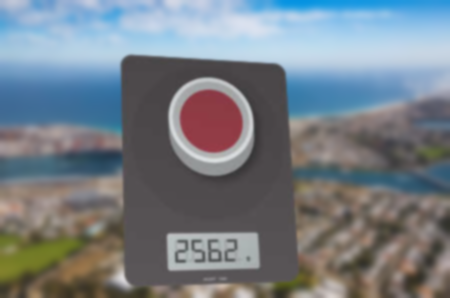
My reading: 2562
